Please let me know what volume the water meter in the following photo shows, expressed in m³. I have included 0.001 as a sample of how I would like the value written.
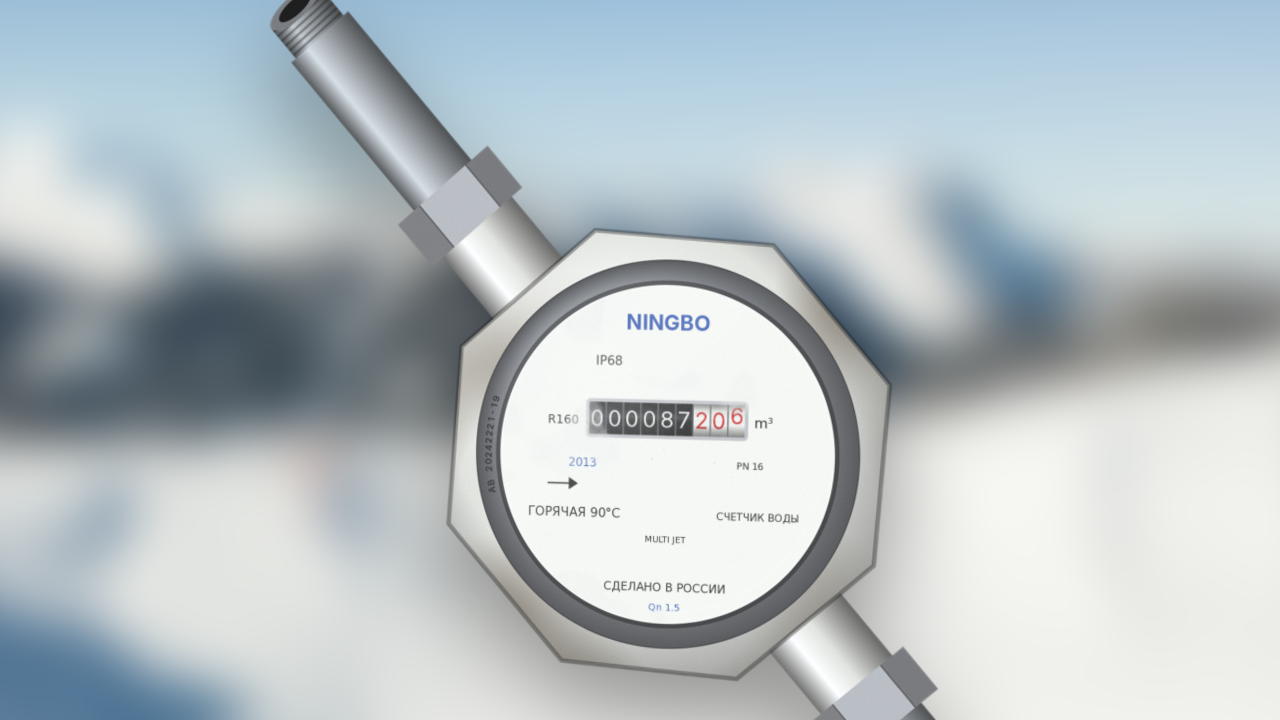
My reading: 87.206
